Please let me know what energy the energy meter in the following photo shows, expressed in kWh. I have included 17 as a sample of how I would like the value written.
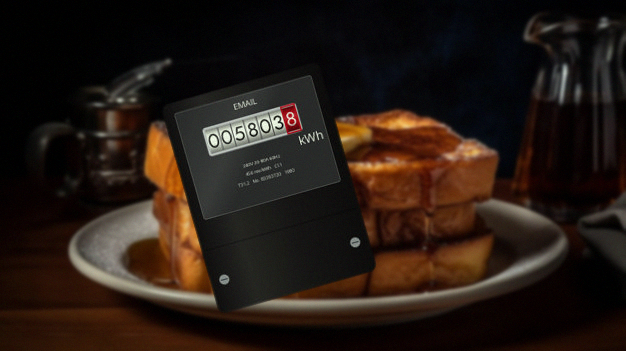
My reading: 5803.8
